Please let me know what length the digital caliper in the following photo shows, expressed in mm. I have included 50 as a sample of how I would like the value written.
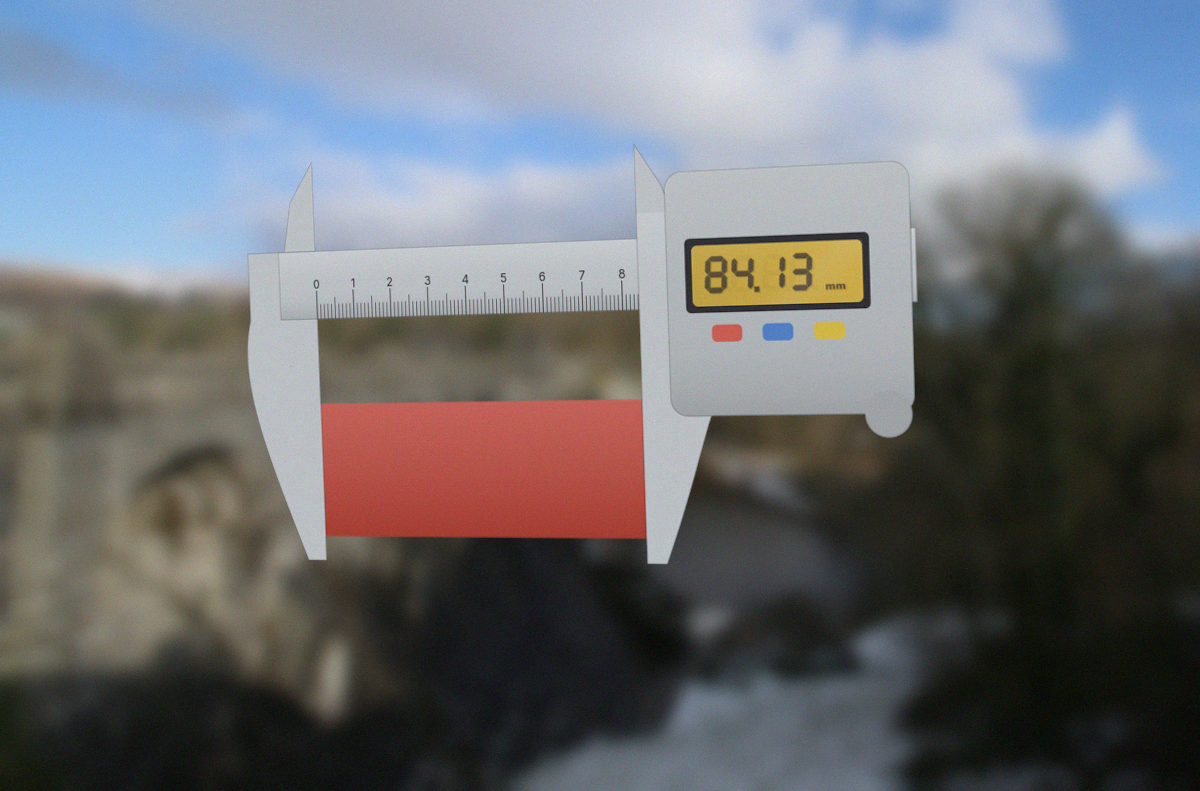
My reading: 84.13
